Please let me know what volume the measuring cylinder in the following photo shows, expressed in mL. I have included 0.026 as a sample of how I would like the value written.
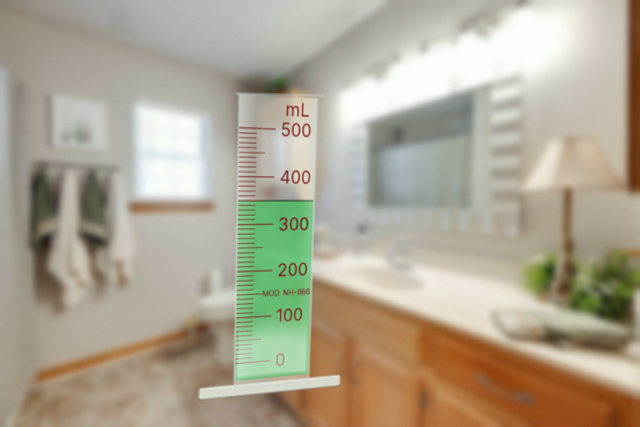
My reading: 350
